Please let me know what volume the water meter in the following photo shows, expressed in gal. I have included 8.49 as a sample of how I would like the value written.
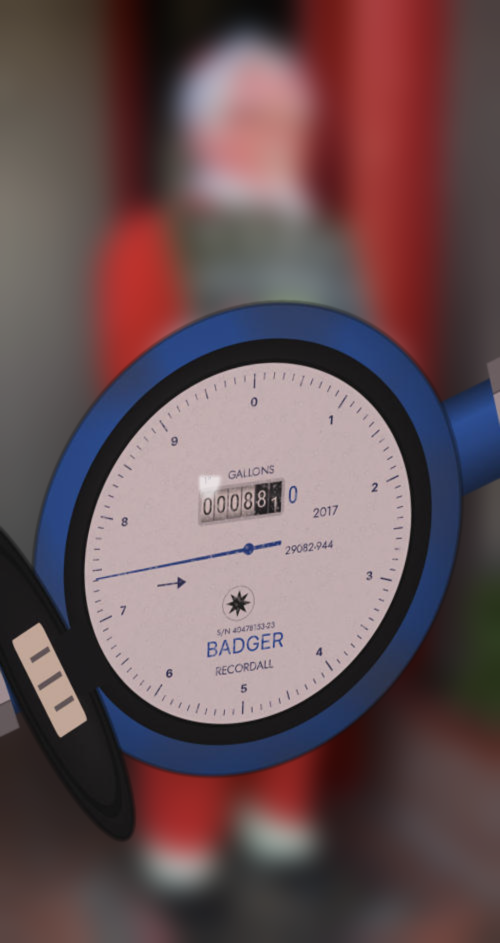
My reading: 8807.4
